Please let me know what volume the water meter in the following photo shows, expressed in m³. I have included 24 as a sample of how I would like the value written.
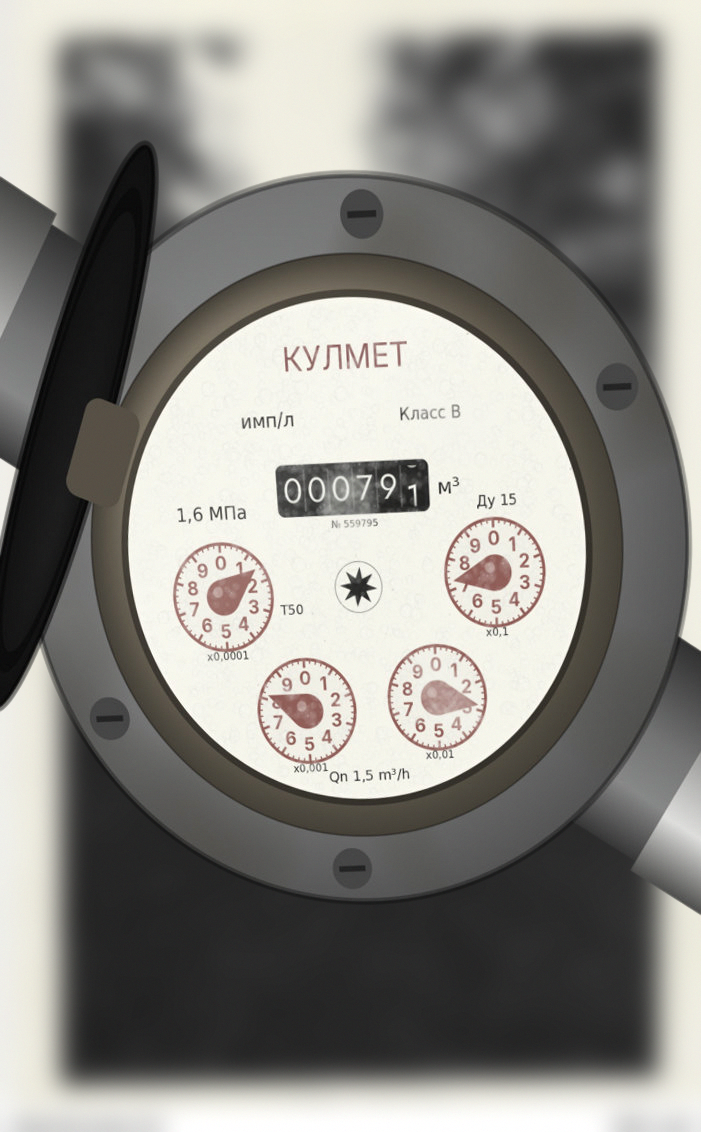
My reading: 790.7281
